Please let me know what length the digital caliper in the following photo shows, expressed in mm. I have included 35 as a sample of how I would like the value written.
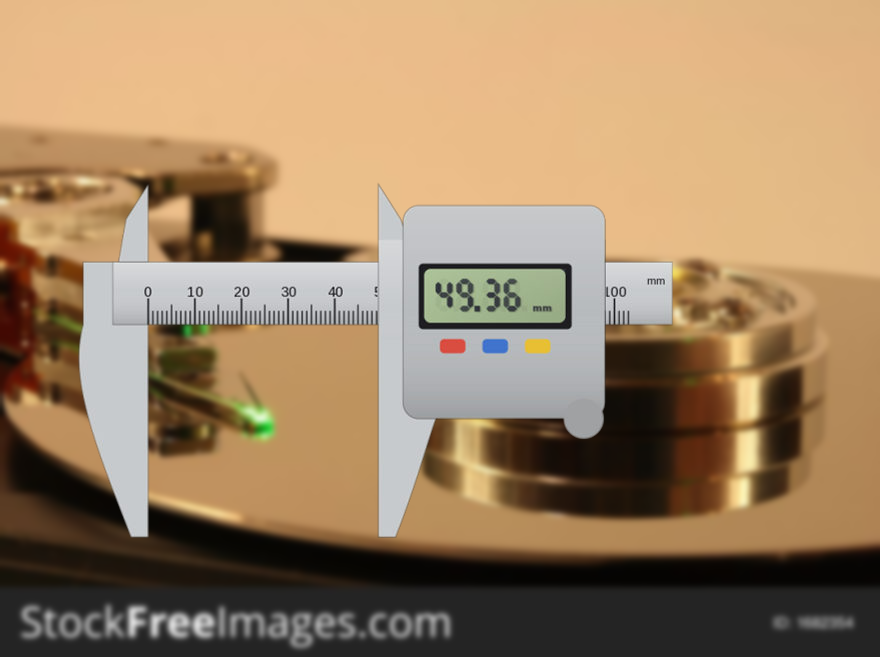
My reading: 49.36
